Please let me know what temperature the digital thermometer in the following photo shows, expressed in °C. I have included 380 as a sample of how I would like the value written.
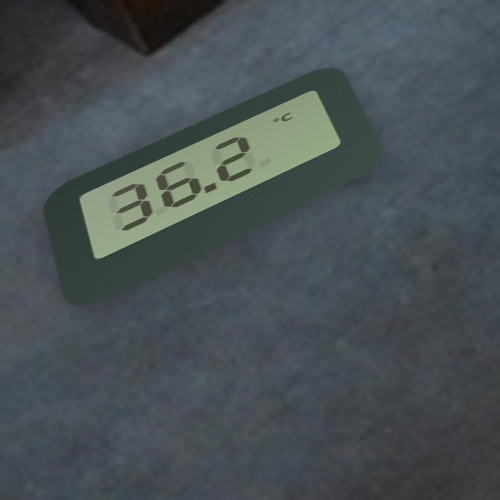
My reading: 36.2
